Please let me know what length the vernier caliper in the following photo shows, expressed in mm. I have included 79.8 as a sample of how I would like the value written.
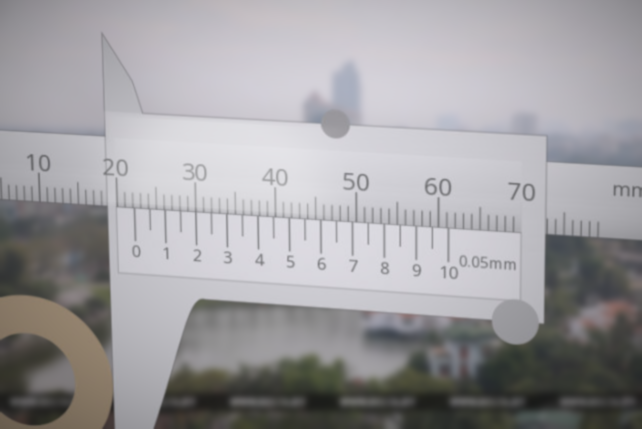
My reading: 22.2
